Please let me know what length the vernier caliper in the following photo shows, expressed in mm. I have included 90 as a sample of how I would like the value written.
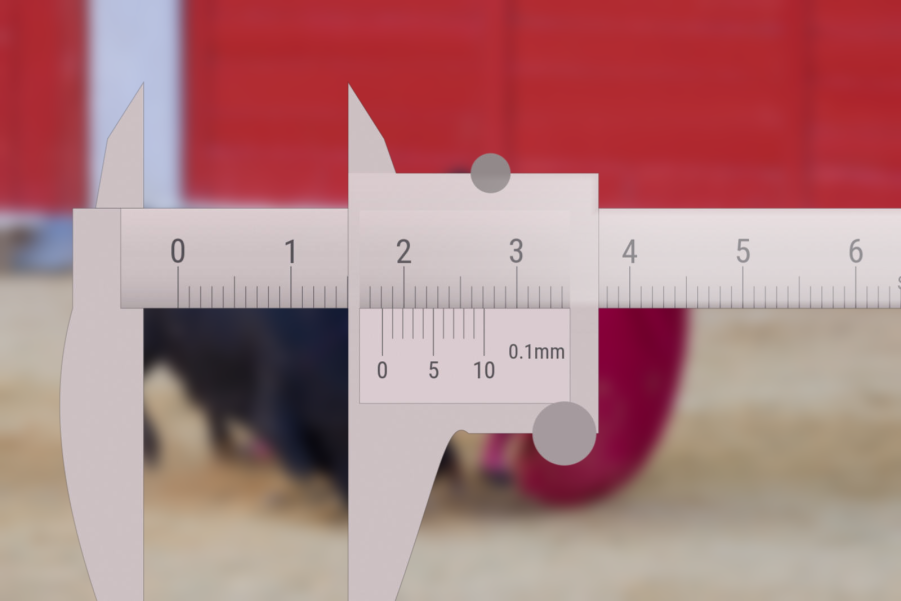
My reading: 18.1
